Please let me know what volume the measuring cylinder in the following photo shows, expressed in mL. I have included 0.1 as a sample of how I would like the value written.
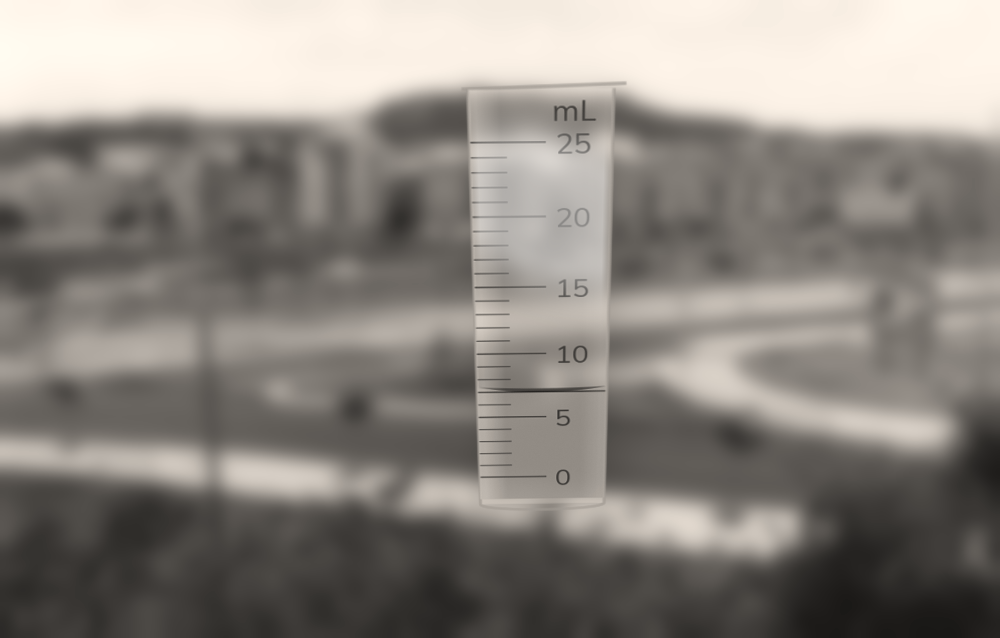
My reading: 7
